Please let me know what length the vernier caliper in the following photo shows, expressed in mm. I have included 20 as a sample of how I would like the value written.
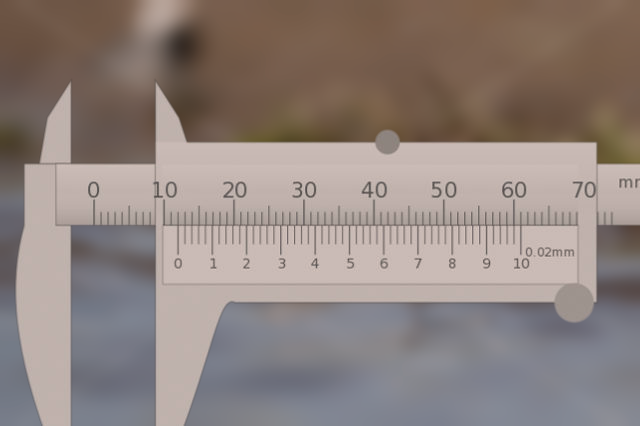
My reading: 12.0
